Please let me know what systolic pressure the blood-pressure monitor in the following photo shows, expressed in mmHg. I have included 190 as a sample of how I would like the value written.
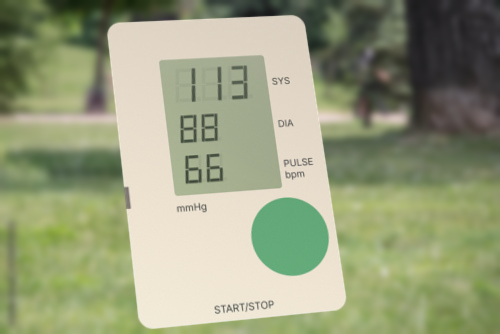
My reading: 113
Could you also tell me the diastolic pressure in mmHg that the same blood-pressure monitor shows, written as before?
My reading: 88
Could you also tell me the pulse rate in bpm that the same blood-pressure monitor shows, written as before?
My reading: 66
